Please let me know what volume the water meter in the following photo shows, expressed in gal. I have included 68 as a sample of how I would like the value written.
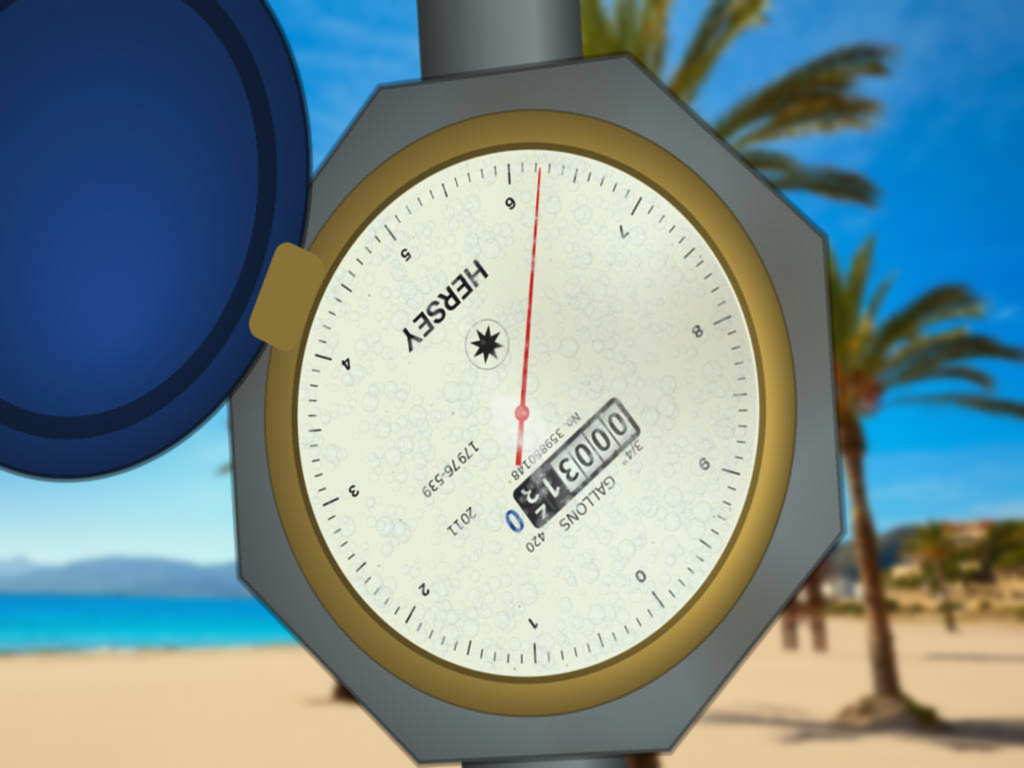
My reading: 3126.2
